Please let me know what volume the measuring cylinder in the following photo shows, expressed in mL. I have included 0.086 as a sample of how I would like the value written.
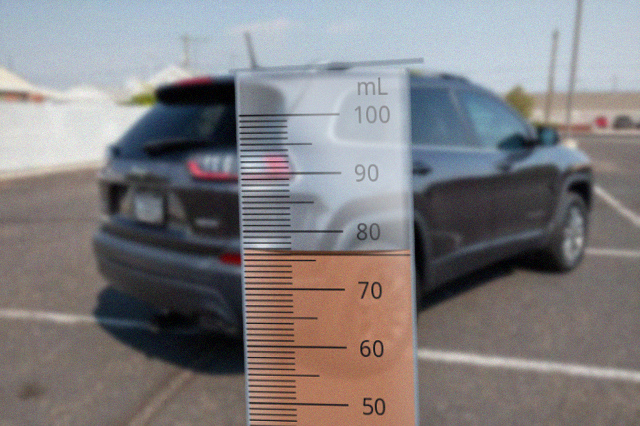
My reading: 76
